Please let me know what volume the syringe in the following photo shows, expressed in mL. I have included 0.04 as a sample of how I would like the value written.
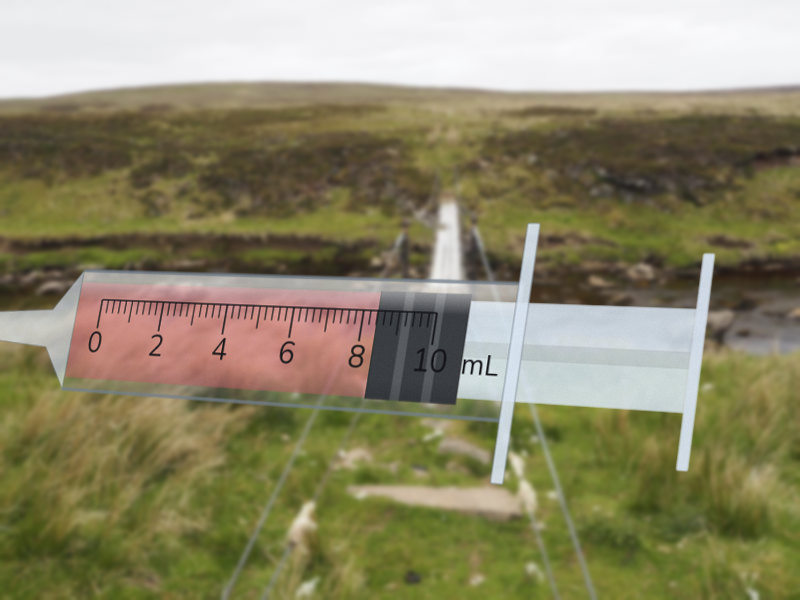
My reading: 8.4
